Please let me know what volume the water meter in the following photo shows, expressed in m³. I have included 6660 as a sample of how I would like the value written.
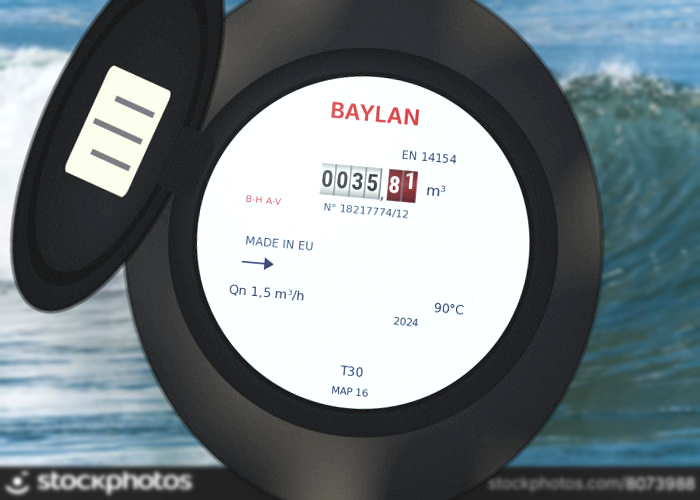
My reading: 35.81
